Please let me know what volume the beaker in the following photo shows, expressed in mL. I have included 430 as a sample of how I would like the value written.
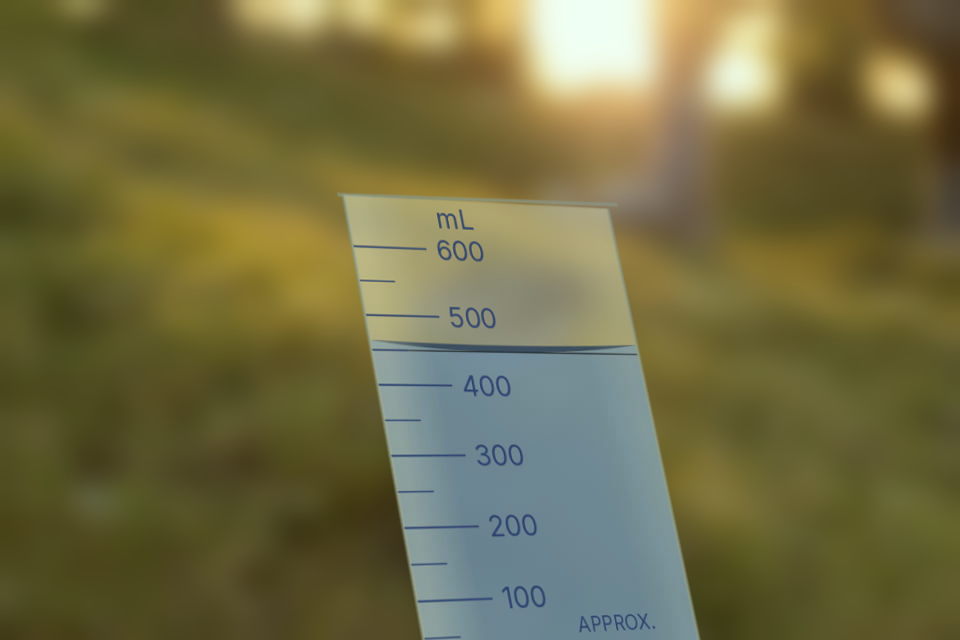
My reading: 450
